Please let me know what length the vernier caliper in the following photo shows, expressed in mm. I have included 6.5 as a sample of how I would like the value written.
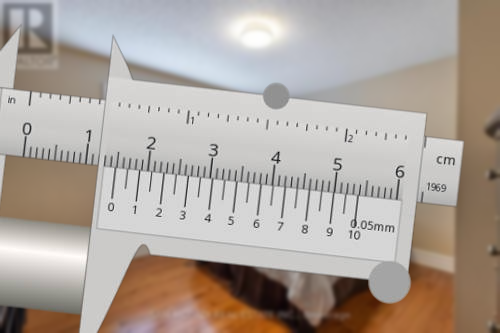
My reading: 14.8
